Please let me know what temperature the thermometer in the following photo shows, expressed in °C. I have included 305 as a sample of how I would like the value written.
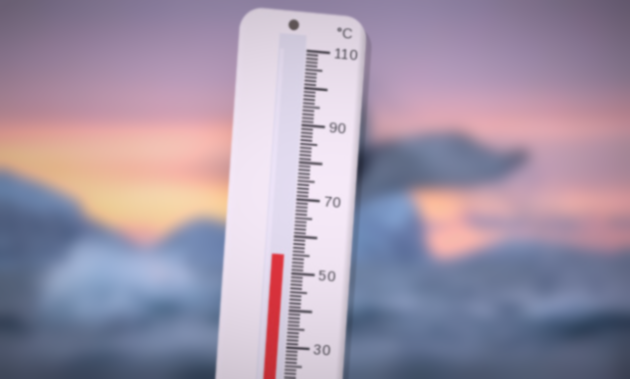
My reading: 55
